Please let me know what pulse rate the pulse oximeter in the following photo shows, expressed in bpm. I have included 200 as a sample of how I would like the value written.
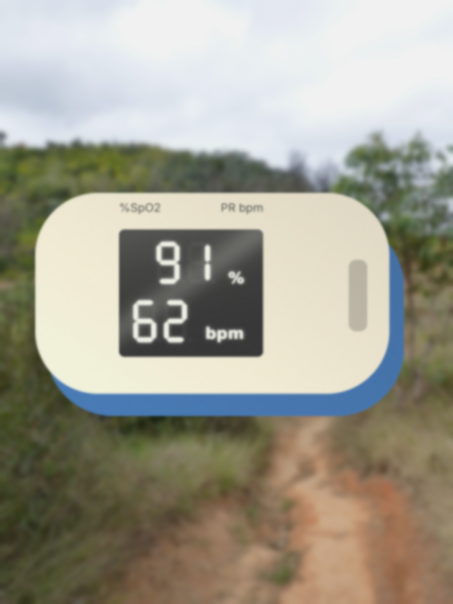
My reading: 62
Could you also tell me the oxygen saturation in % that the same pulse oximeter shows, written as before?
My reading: 91
